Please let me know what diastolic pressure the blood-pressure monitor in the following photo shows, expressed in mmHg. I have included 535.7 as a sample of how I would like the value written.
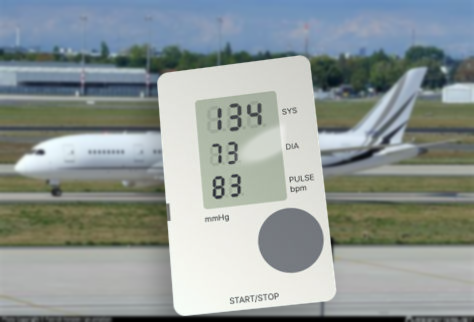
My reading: 73
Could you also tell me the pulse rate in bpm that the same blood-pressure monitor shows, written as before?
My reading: 83
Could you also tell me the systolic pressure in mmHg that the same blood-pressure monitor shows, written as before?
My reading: 134
